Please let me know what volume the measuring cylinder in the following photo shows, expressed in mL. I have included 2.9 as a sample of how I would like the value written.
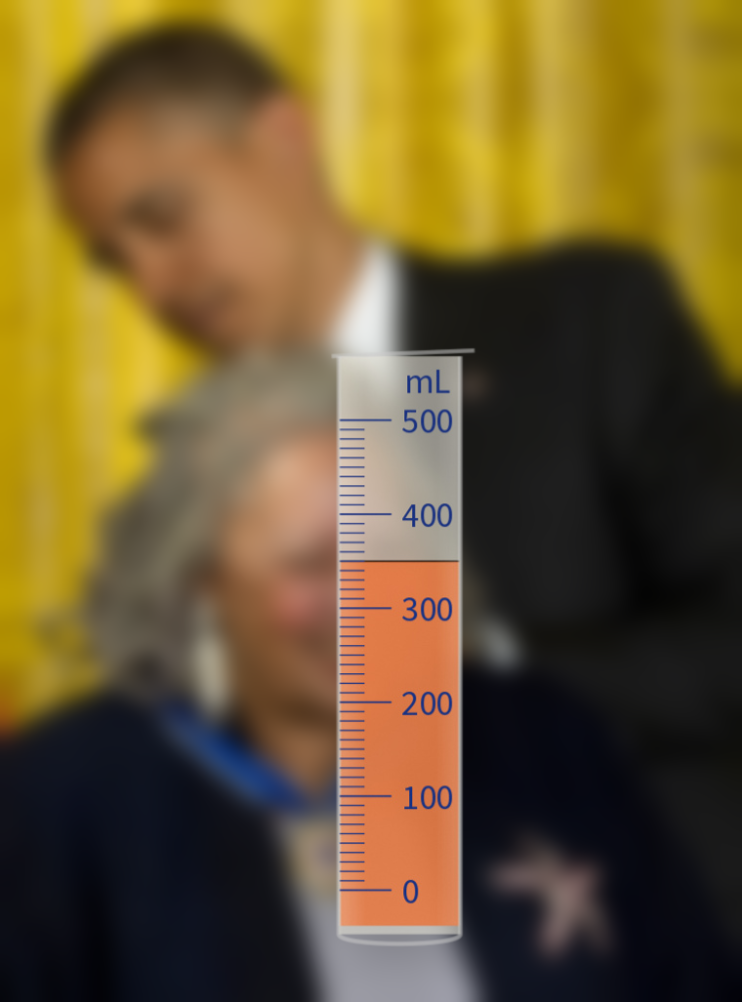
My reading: 350
